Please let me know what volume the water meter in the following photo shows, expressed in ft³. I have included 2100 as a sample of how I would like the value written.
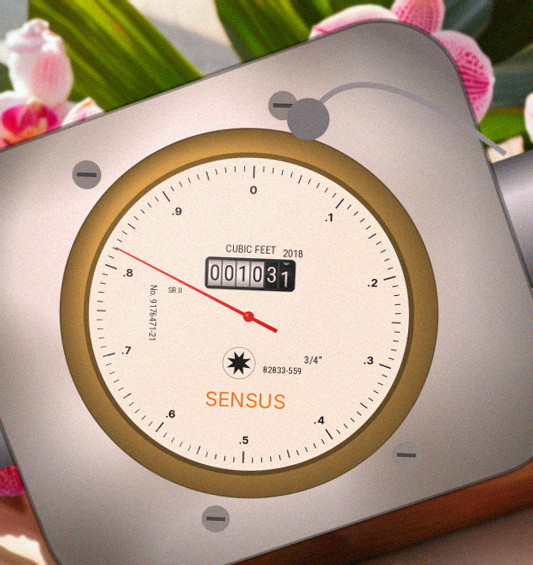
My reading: 1030.82
